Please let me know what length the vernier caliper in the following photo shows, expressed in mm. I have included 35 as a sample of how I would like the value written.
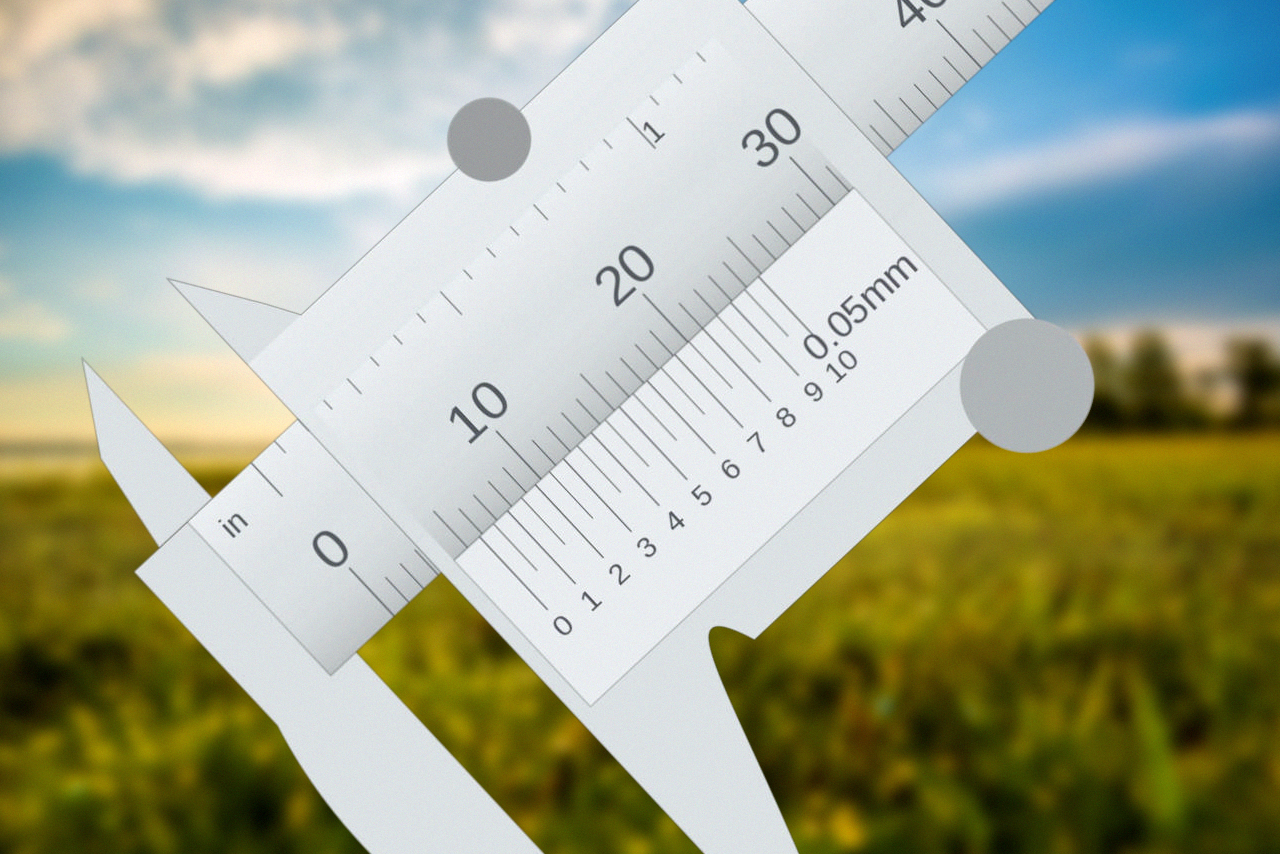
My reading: 5.8
